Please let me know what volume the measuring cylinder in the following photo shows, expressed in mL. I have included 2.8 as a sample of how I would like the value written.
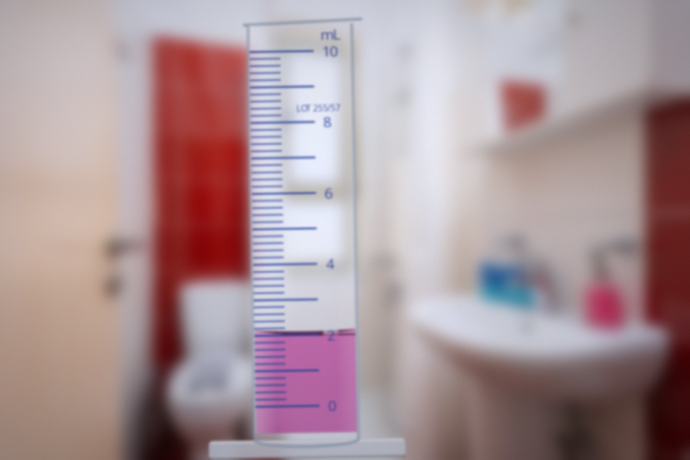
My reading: 2
